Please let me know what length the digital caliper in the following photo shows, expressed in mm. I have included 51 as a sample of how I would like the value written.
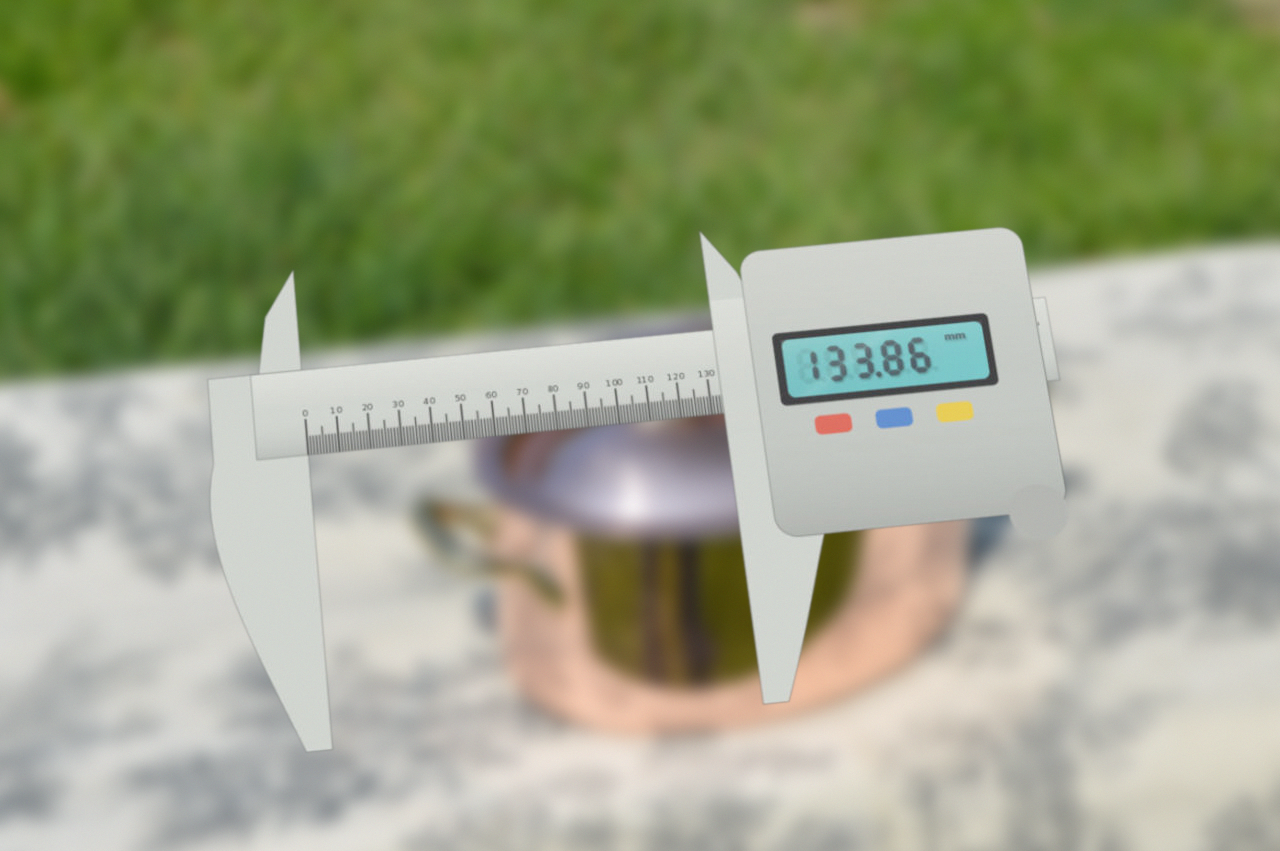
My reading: 133.86
